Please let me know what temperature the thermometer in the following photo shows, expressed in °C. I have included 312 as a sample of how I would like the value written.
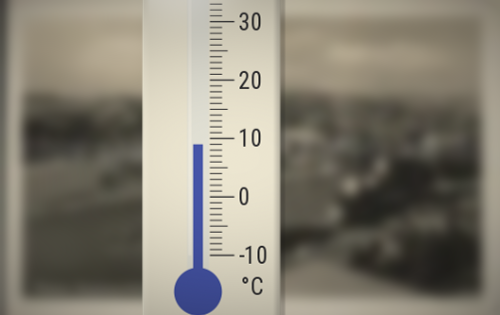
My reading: 9
